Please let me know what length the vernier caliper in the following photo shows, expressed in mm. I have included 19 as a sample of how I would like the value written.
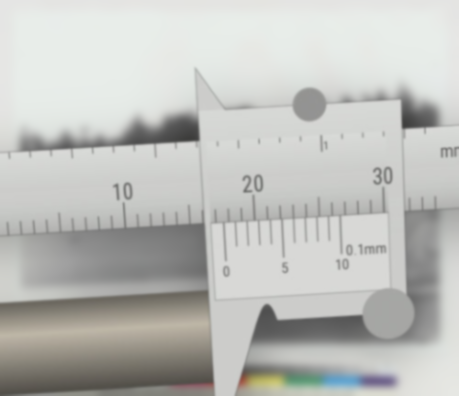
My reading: 17.6
